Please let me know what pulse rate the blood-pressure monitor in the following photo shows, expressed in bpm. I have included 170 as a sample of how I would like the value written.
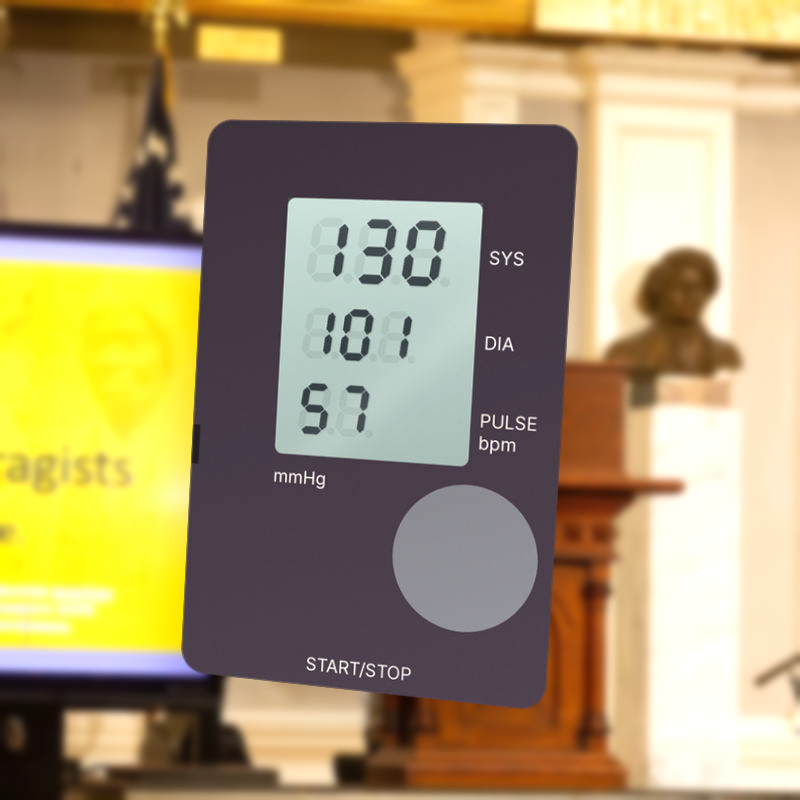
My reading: 57
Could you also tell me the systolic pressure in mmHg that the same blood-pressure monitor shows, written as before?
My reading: 130
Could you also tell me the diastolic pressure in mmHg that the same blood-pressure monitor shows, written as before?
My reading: 101
